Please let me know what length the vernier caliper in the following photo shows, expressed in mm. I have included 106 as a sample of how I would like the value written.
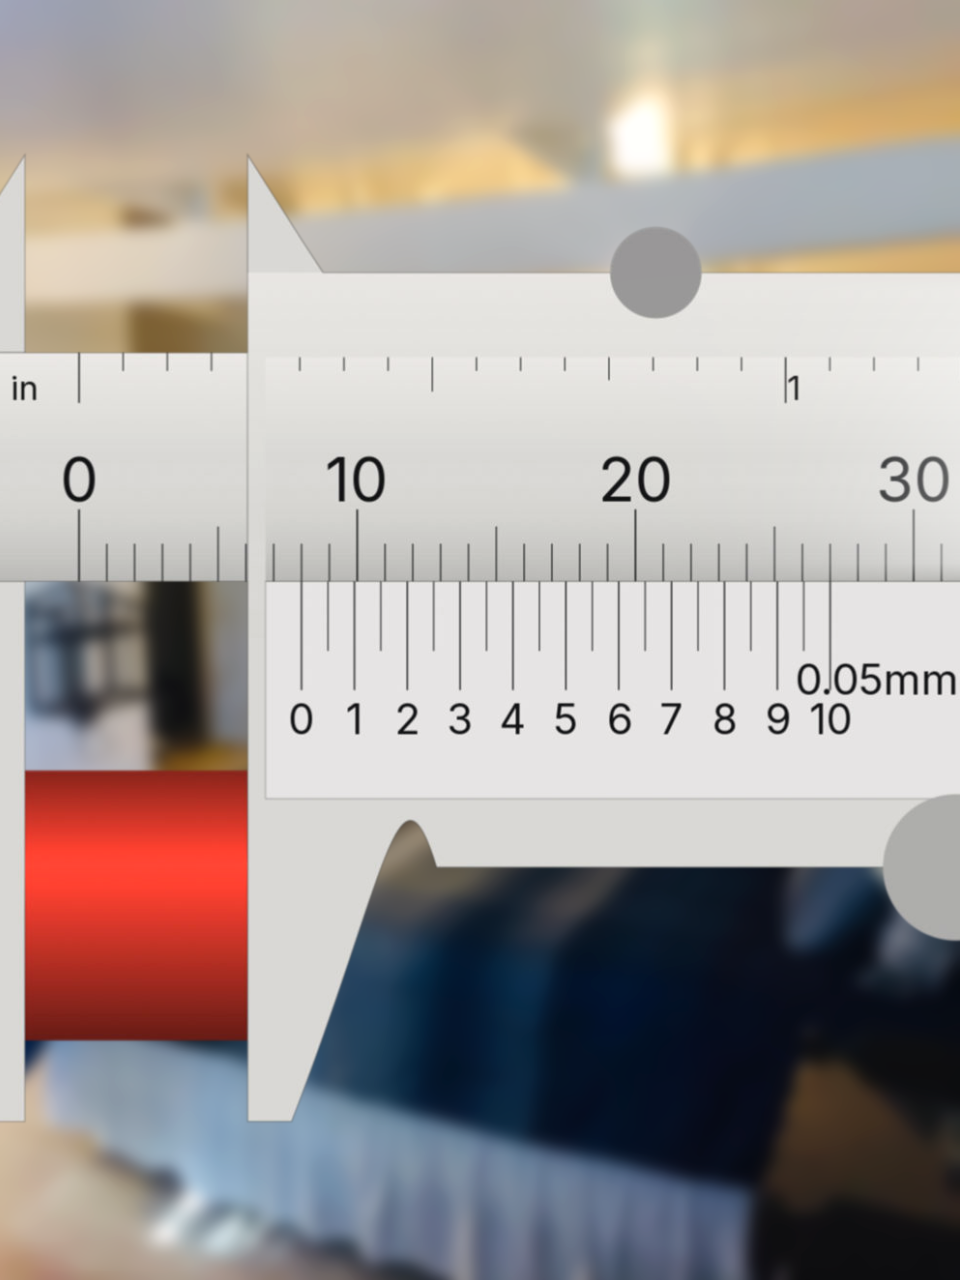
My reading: 8.00
